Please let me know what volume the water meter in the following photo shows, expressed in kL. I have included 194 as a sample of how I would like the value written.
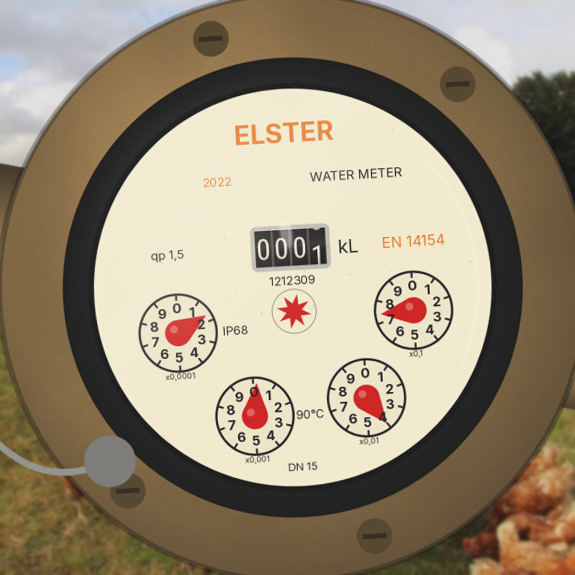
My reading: 0.7401
